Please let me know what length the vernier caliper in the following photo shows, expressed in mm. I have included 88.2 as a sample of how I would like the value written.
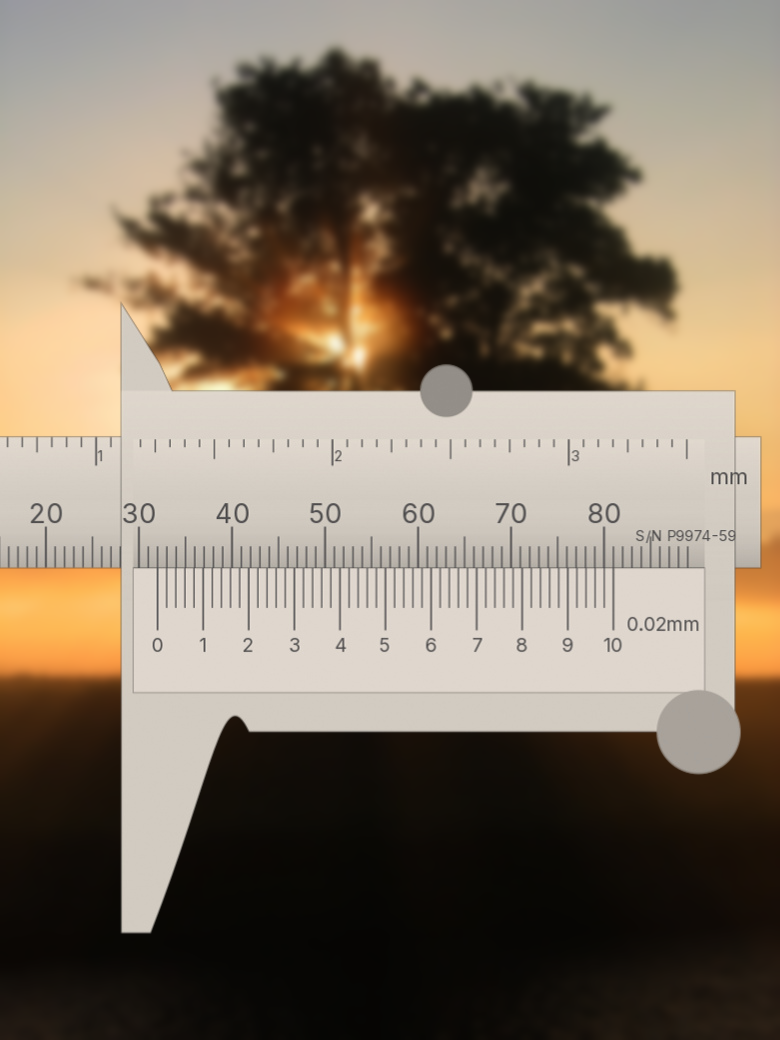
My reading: 32.0
